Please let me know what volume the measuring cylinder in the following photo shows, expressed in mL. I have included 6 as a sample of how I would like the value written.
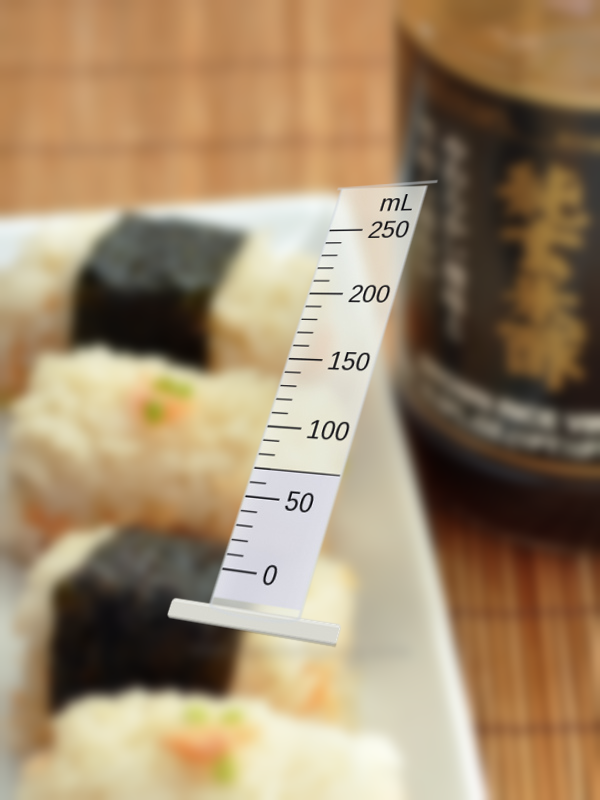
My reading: 70
